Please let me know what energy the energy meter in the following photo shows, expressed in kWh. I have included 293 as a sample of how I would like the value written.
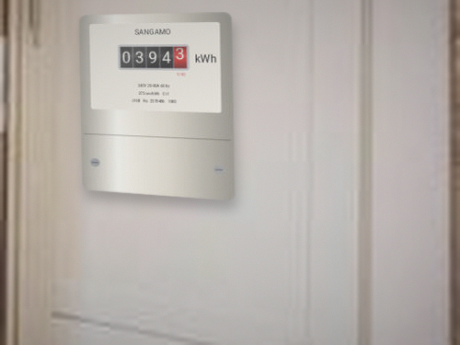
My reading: 394.3
